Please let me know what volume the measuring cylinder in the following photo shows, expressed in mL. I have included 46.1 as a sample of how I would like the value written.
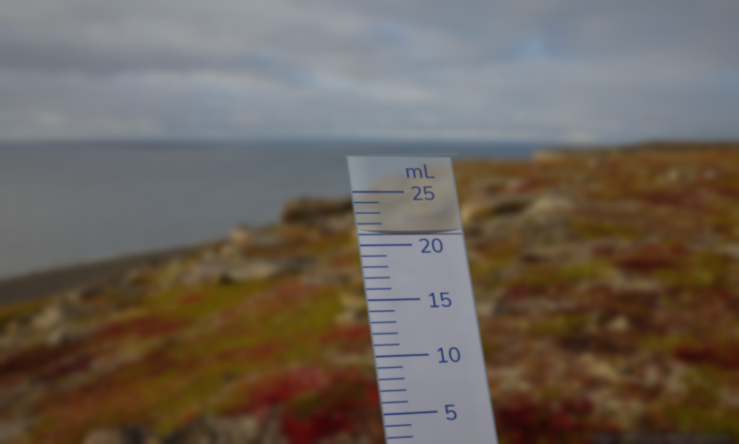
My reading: 21
